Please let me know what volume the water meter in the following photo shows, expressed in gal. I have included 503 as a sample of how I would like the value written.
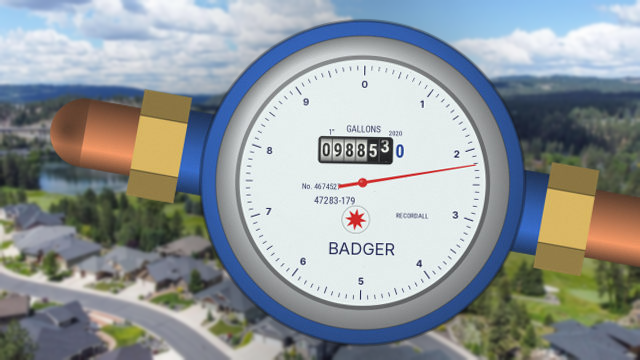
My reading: 988532.2
